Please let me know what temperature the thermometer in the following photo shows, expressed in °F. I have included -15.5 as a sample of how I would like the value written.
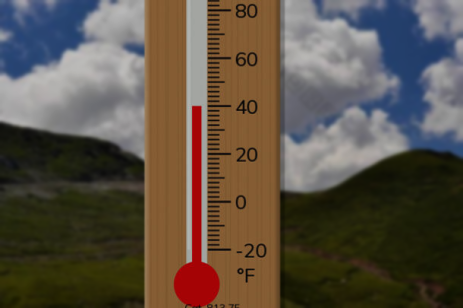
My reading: 40
